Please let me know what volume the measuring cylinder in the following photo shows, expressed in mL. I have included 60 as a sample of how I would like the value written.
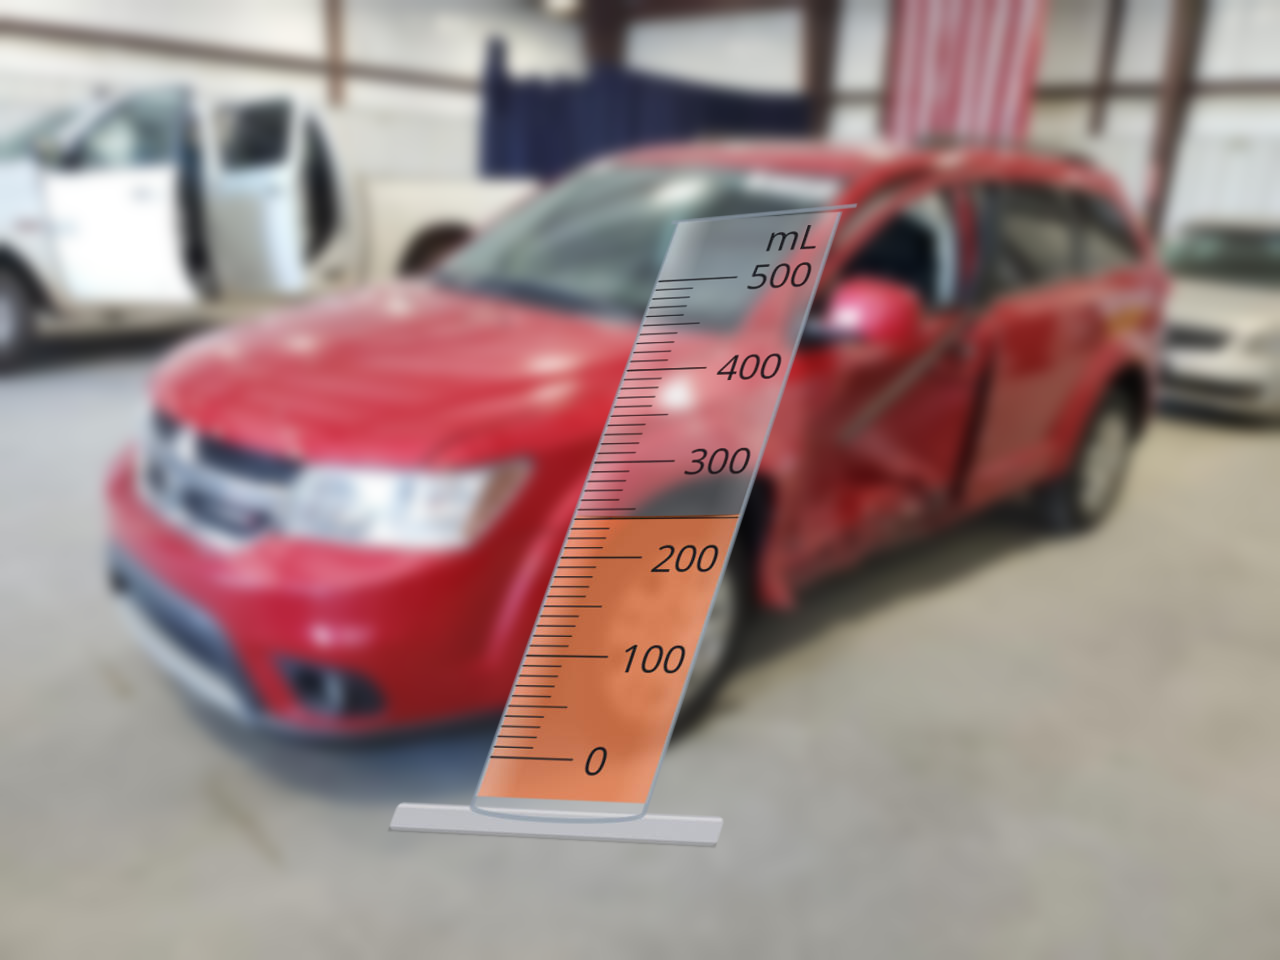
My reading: 240
